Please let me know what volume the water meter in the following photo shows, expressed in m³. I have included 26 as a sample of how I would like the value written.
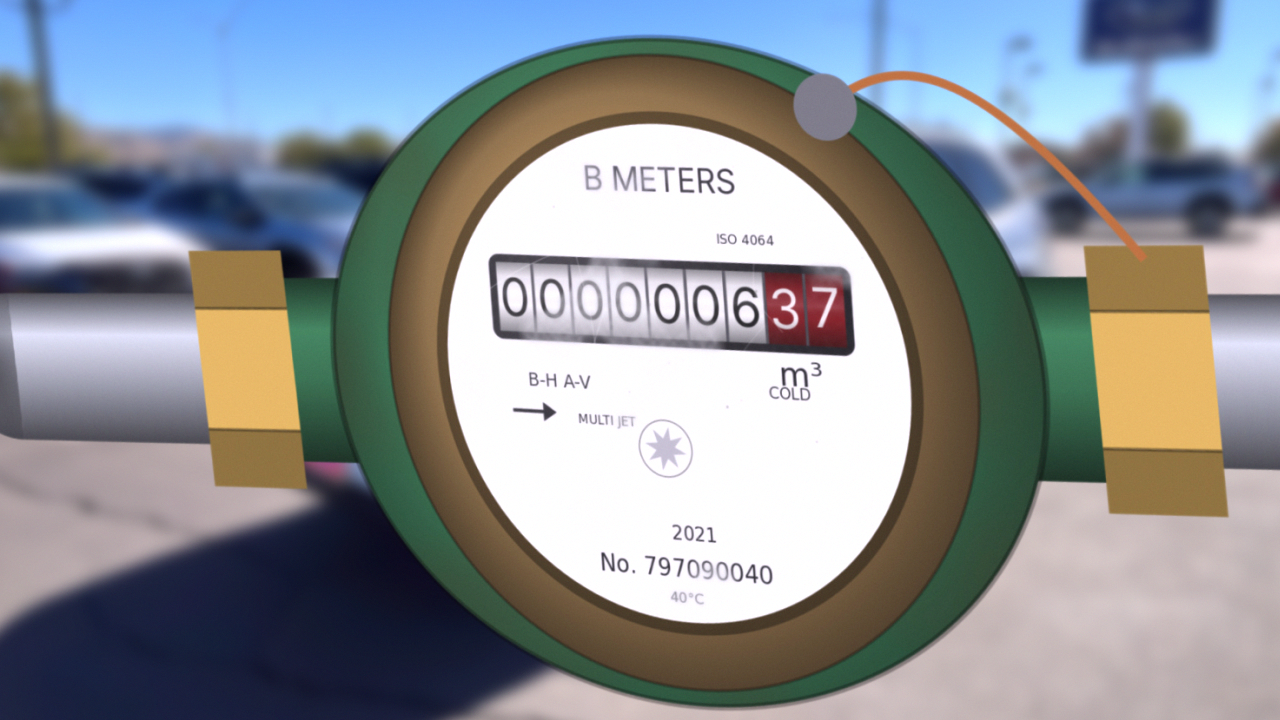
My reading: 6.37
